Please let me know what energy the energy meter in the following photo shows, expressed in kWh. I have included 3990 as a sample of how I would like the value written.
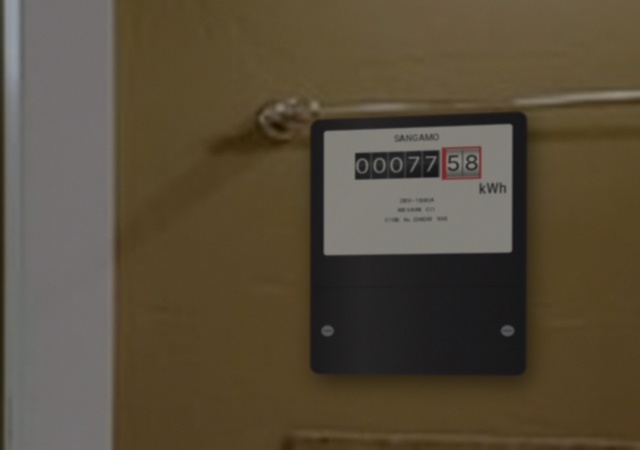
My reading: 77.58
